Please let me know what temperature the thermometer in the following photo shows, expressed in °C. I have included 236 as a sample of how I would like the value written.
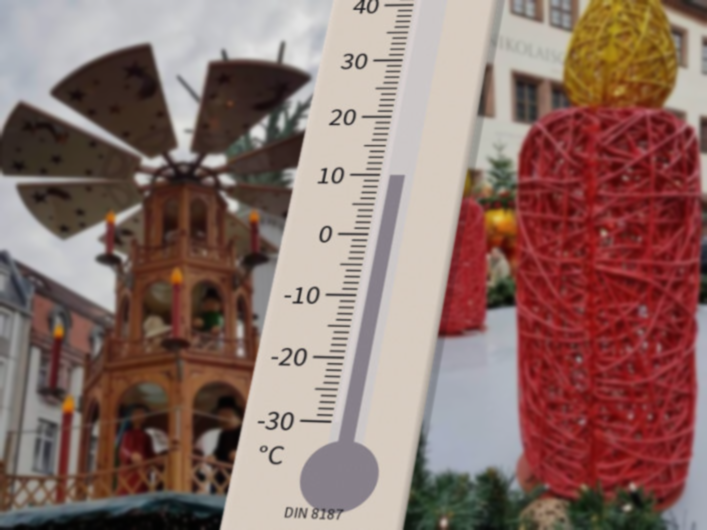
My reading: 10
